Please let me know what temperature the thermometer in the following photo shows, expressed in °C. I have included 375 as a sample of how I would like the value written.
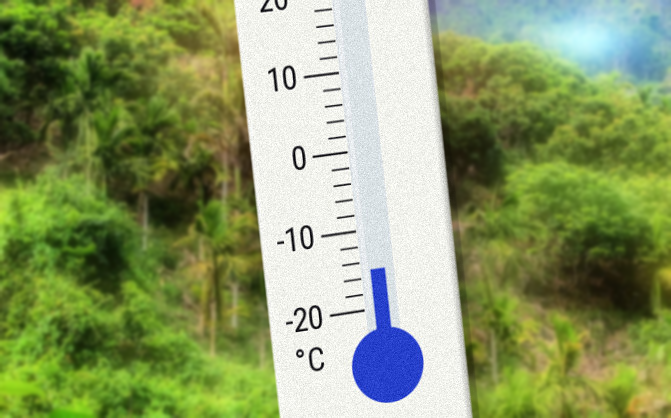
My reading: -15
